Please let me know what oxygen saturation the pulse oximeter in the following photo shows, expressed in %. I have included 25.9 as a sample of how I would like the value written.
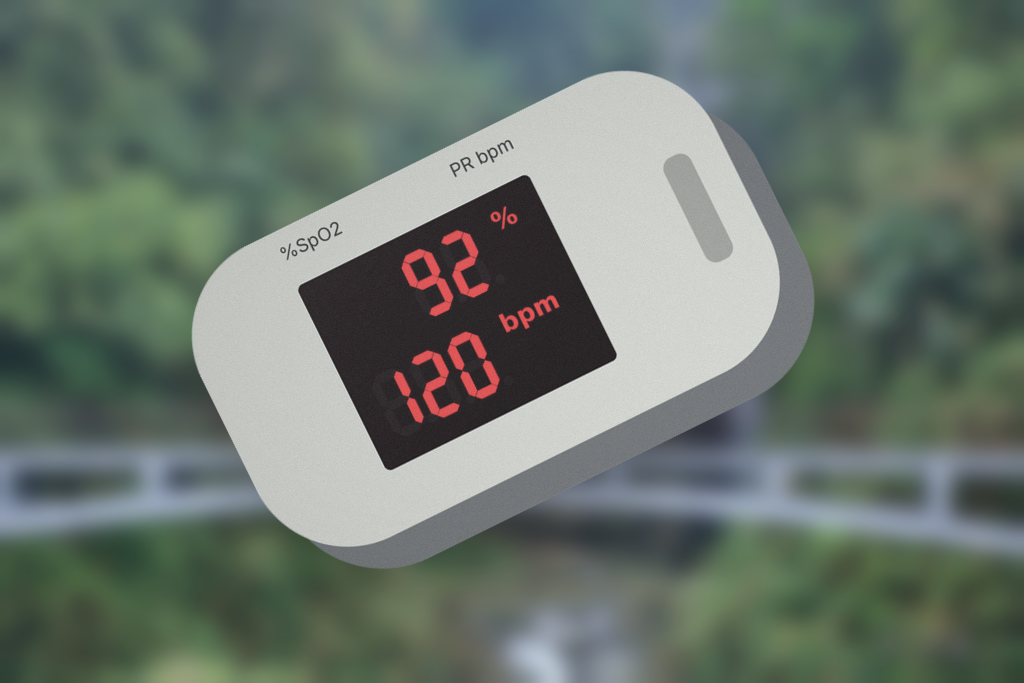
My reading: 92
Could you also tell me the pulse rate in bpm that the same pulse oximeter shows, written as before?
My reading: 120
